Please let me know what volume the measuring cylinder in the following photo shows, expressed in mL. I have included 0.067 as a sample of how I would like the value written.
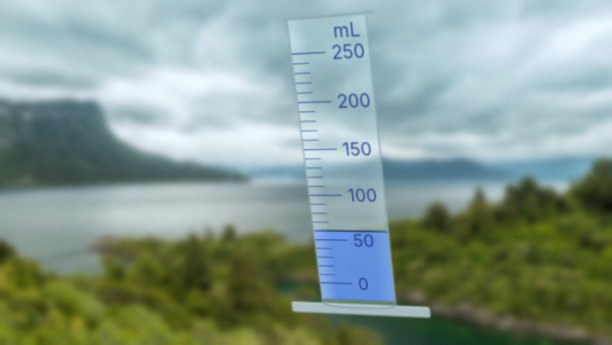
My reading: 60
